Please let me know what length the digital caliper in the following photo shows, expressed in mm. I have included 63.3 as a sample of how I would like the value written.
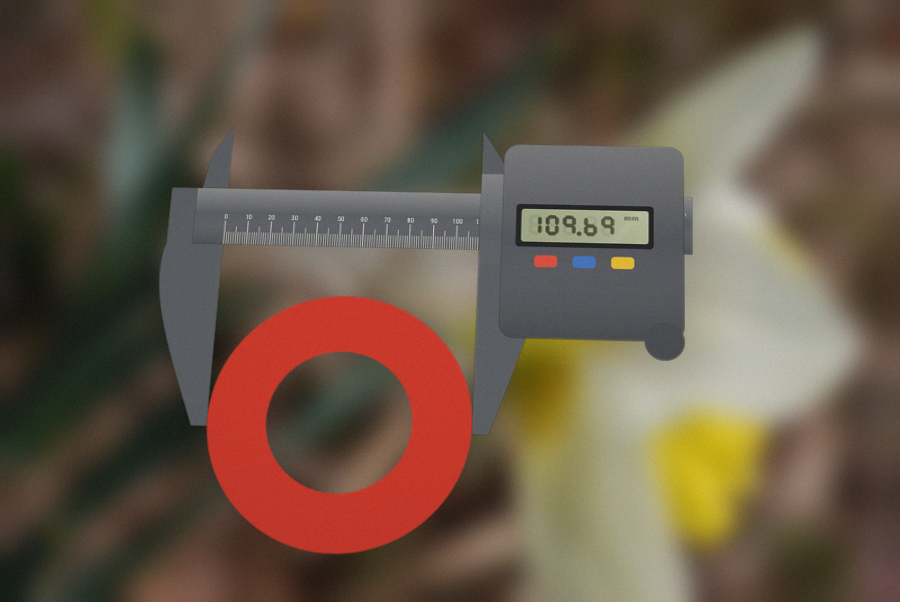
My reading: 109.69
